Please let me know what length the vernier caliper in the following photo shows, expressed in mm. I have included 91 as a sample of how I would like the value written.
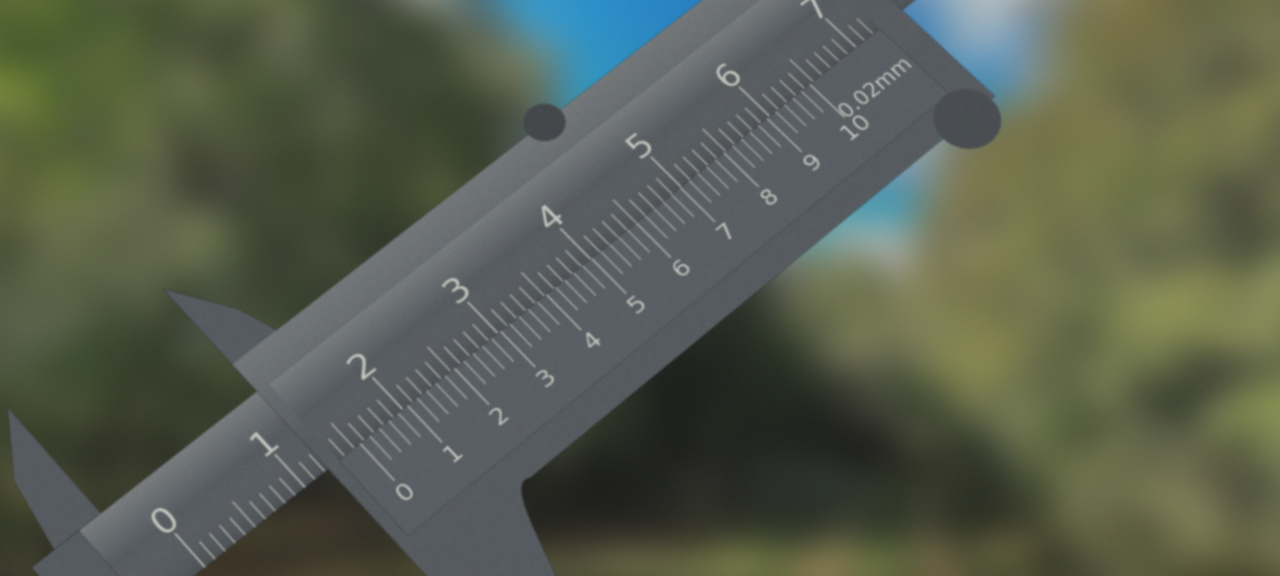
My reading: 15.6
